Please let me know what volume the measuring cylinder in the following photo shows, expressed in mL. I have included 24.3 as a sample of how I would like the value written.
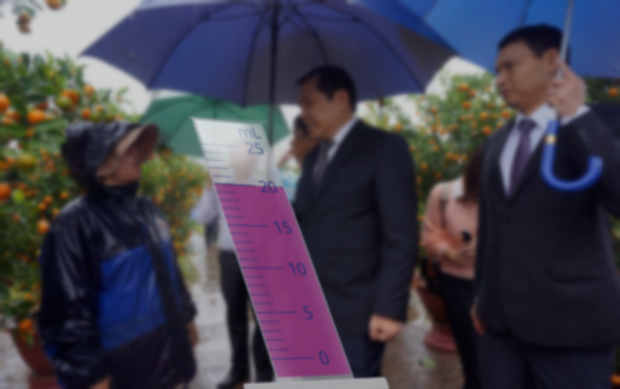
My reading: 20
